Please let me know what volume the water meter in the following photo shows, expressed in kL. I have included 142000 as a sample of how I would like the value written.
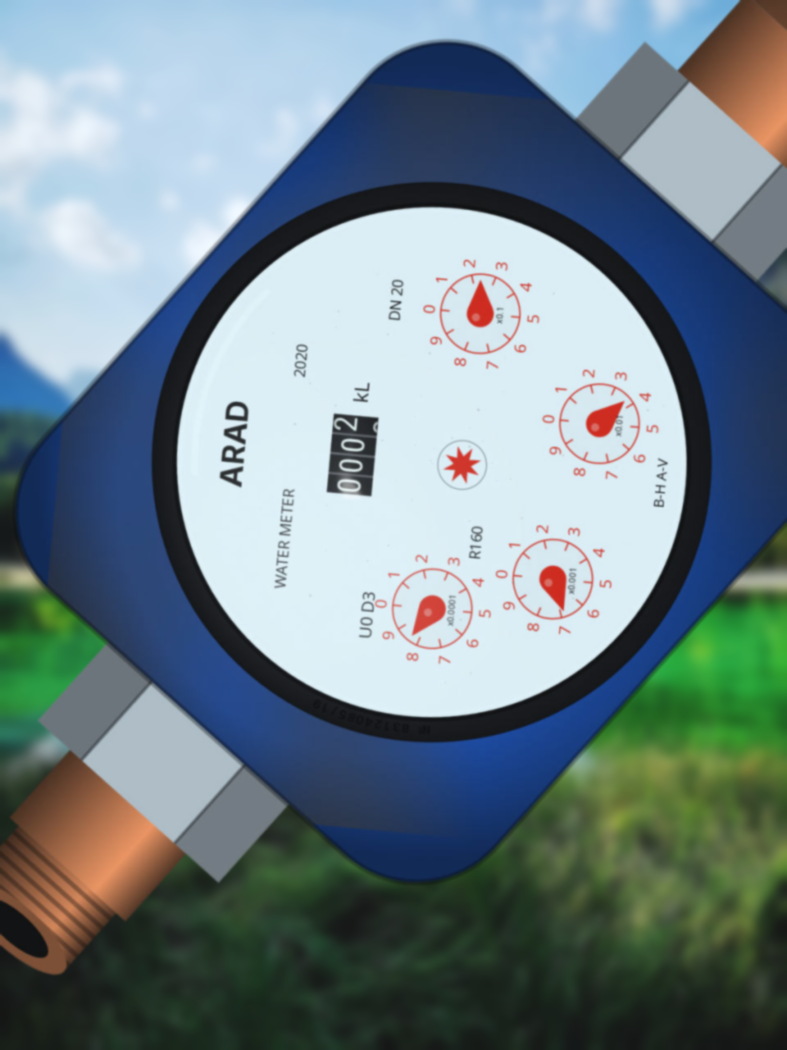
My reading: 2.2368
